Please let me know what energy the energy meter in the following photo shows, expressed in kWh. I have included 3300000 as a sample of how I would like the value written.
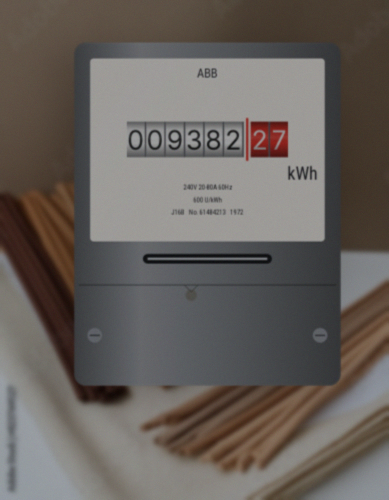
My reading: 9382.27
